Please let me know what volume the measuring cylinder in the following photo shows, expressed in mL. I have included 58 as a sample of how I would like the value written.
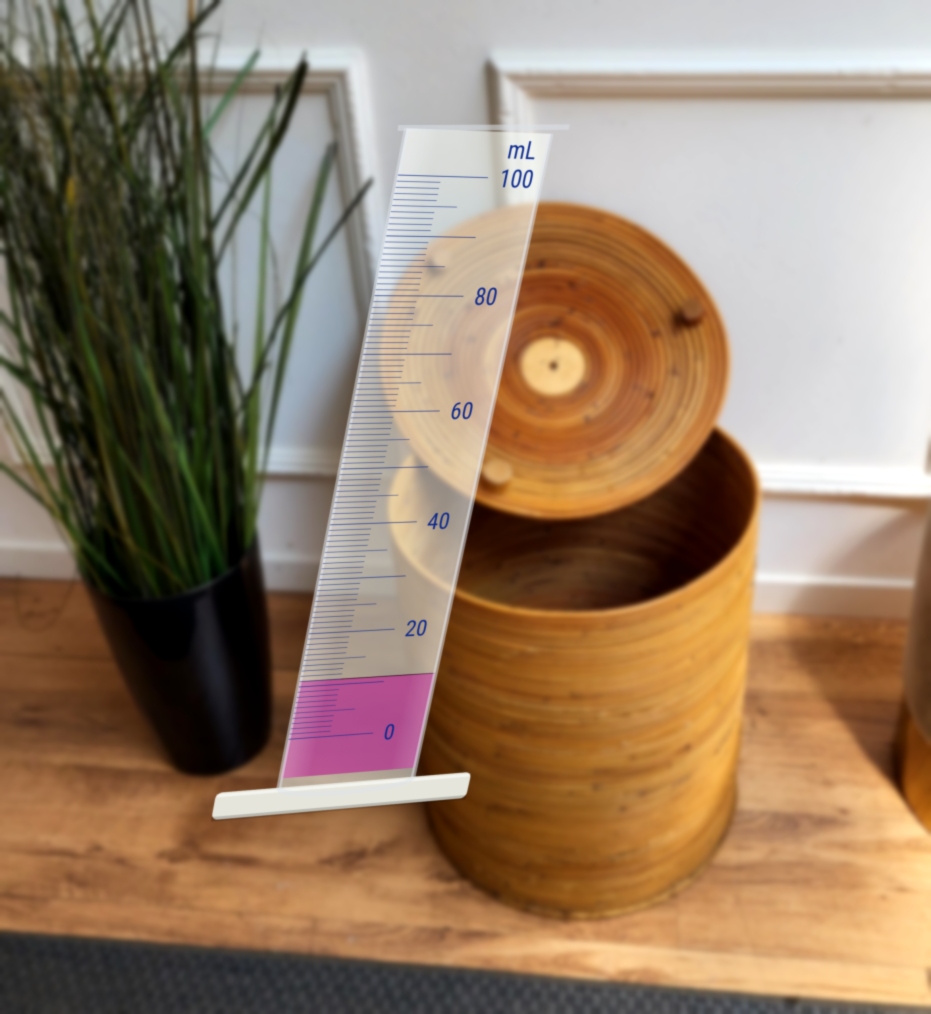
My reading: 11
